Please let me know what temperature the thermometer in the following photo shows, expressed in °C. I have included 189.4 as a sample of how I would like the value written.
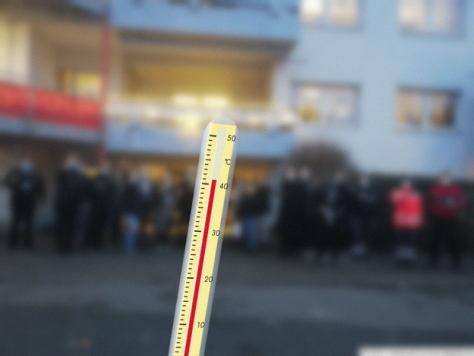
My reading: 41
